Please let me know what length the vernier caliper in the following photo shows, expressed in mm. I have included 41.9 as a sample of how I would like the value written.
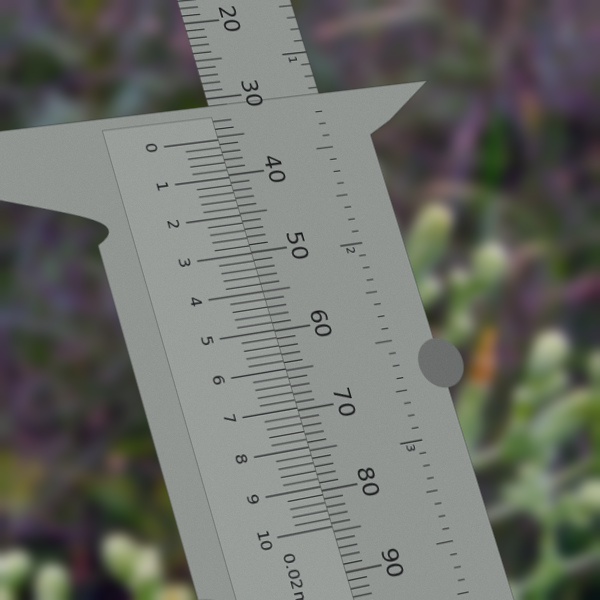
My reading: 35.4
